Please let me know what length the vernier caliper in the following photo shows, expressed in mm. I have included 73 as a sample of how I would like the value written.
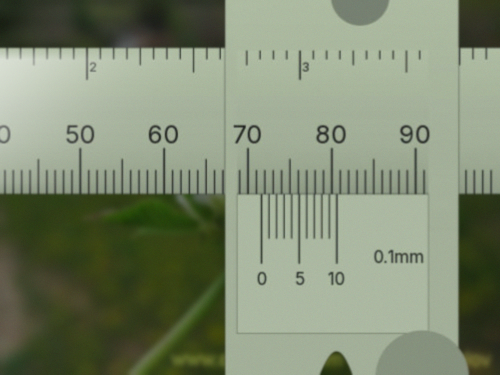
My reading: 71.6
